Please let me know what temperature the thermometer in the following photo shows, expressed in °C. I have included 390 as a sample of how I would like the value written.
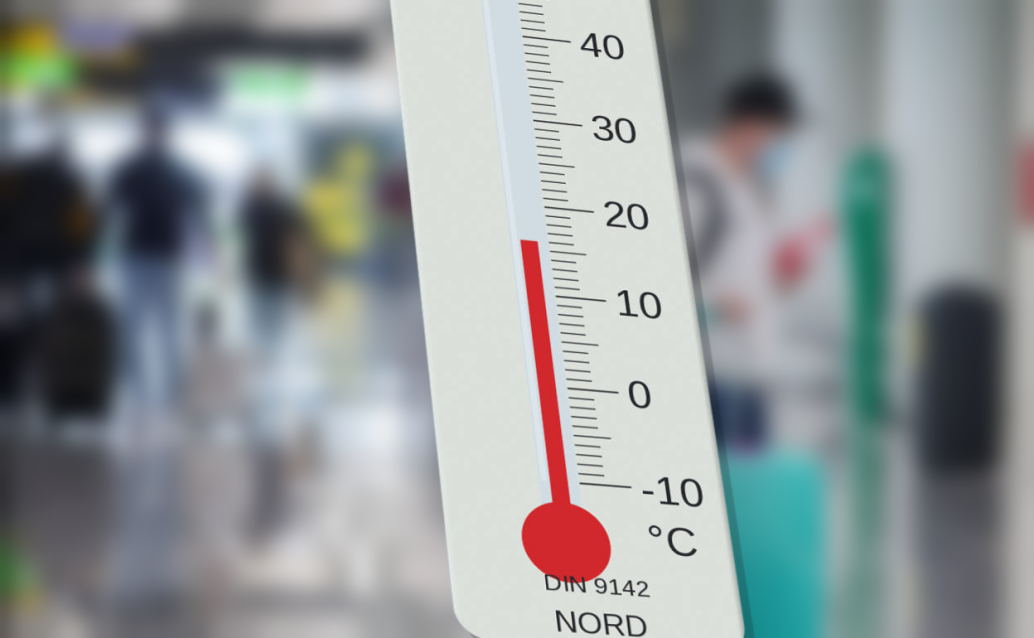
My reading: 16
